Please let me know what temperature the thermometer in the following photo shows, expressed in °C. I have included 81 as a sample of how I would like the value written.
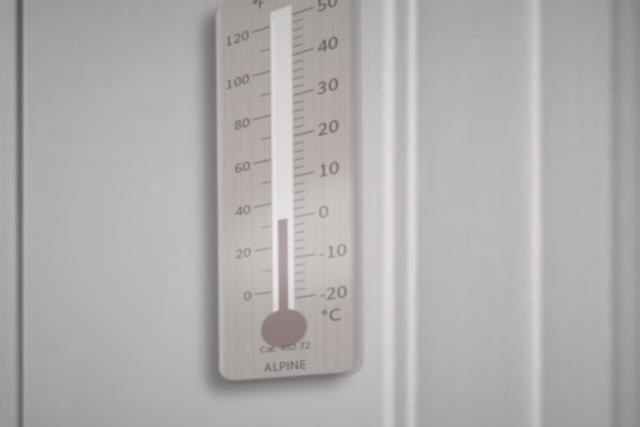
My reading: 0
